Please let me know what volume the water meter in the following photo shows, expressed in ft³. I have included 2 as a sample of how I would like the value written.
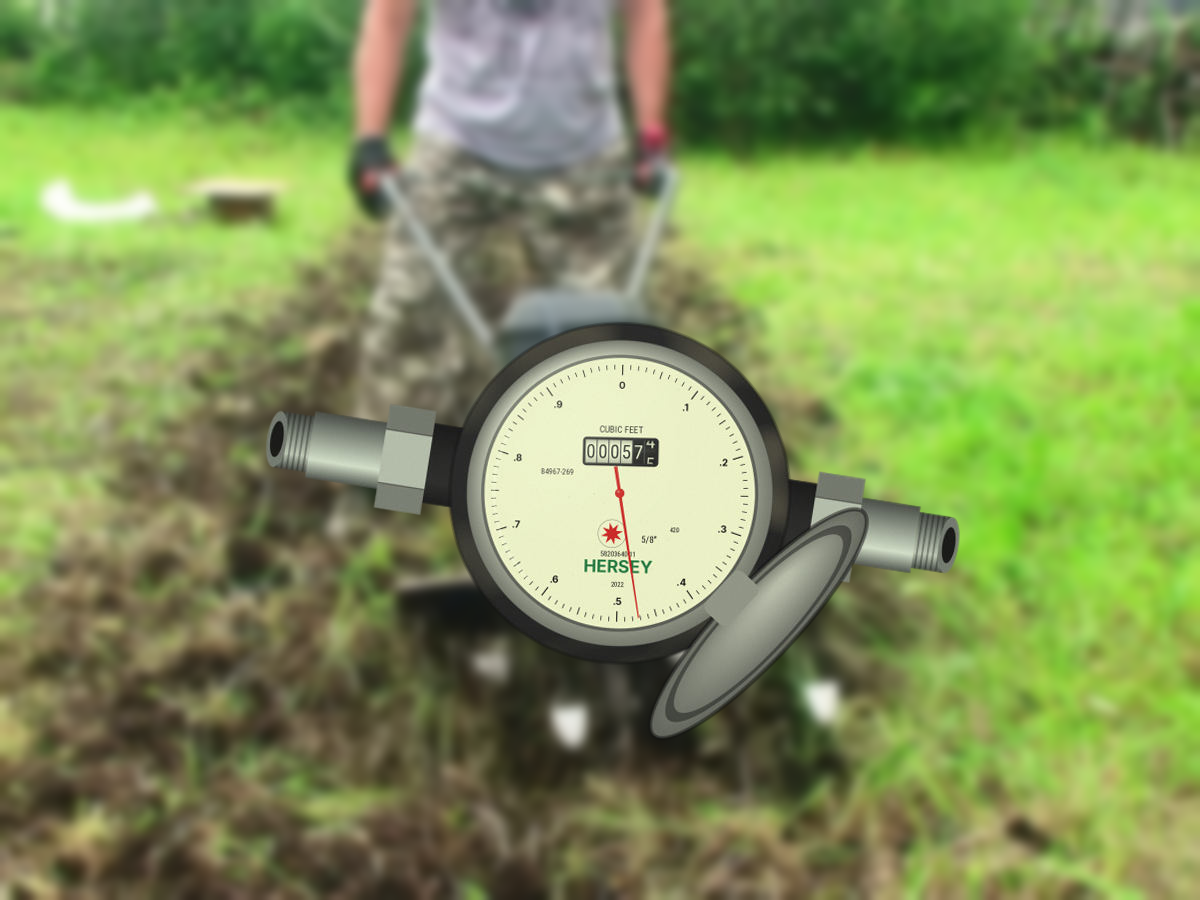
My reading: 574.47
